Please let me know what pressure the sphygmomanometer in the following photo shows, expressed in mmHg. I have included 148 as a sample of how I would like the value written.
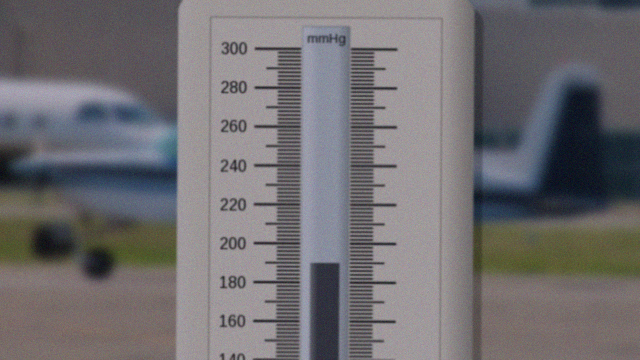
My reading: 190
